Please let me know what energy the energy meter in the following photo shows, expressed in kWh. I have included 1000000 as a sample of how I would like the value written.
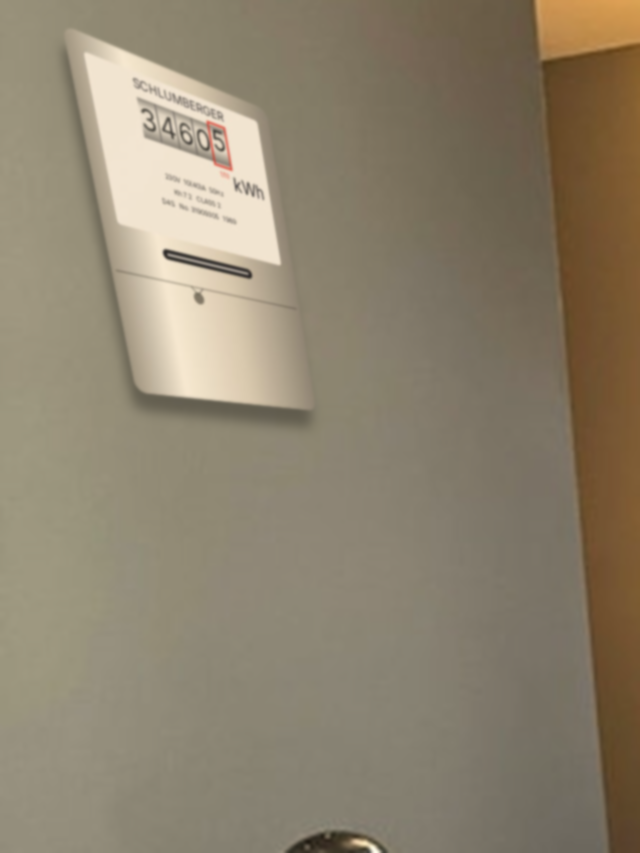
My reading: 3460.5
